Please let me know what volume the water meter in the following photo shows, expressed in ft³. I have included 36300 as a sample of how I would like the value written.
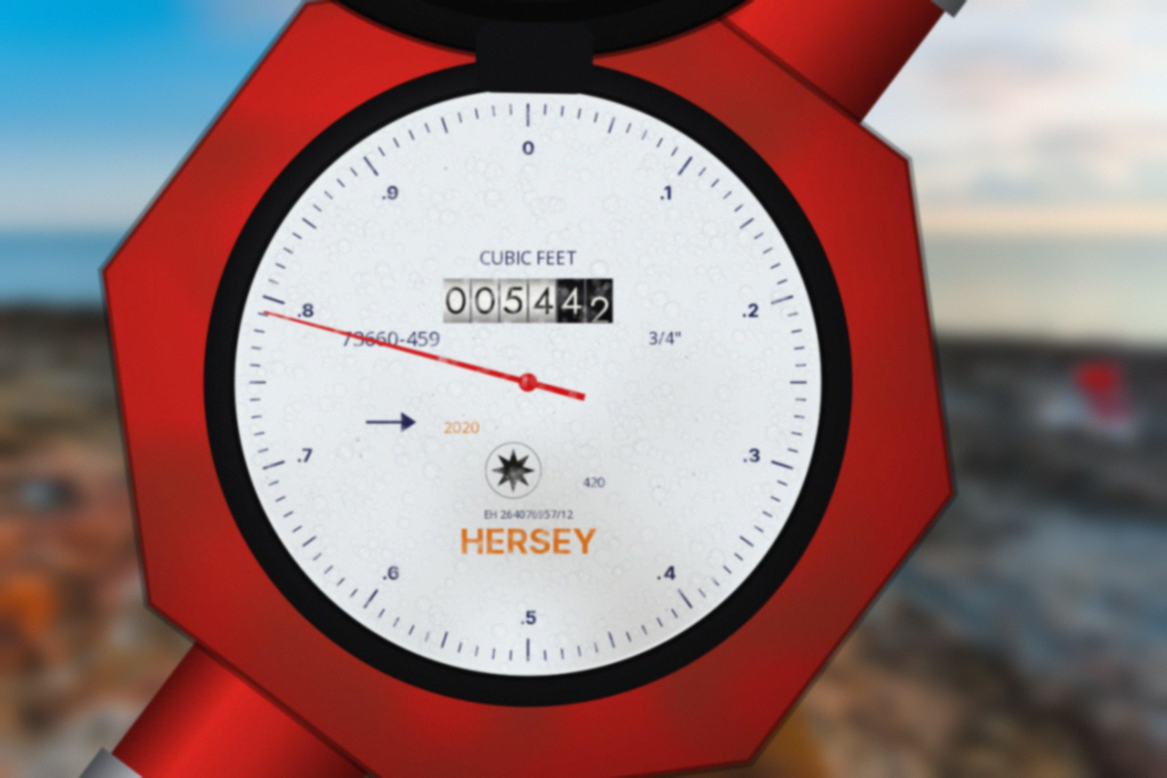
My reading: 5441.79
